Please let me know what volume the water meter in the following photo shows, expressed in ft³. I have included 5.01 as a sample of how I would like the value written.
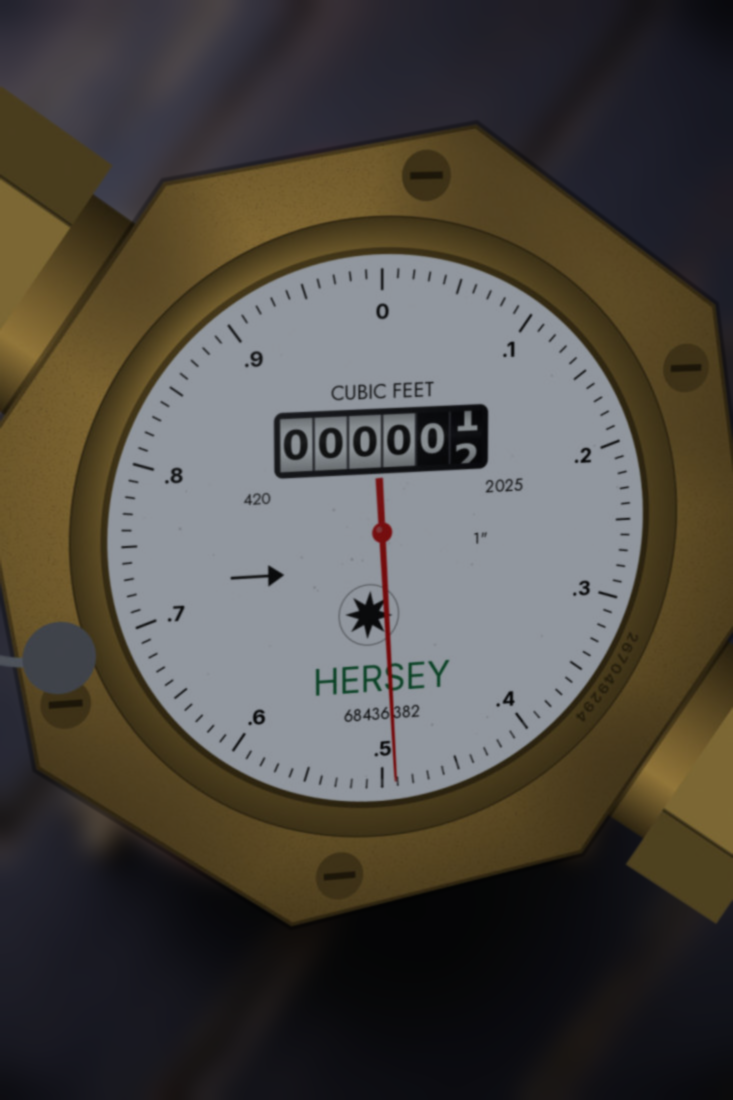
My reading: 1.49
